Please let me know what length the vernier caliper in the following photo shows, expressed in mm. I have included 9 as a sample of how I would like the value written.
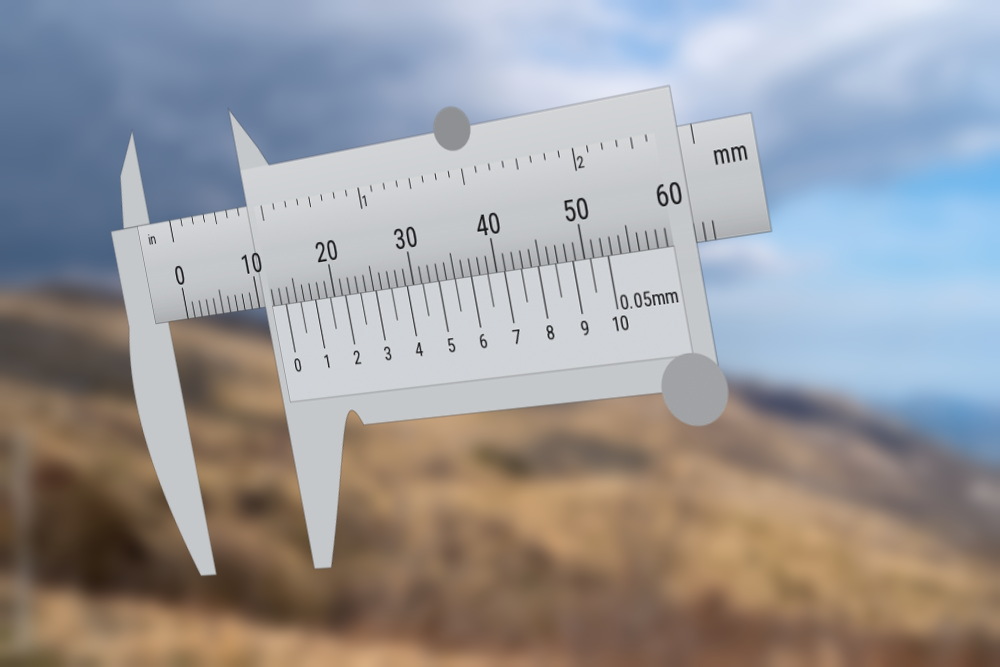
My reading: 13.6
